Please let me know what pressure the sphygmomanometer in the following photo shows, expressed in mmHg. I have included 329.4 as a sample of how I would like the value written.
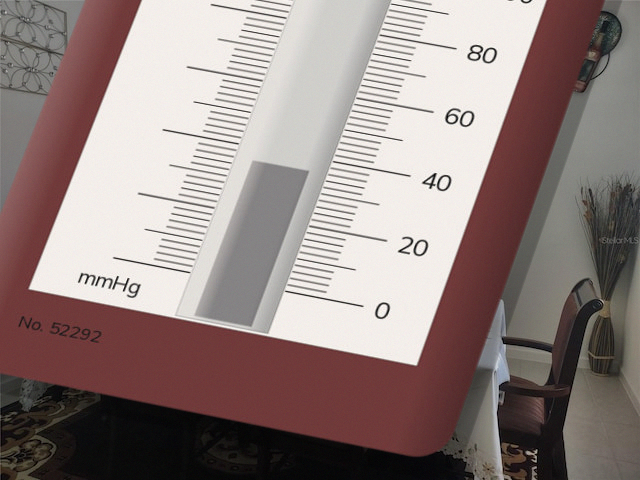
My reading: 36
